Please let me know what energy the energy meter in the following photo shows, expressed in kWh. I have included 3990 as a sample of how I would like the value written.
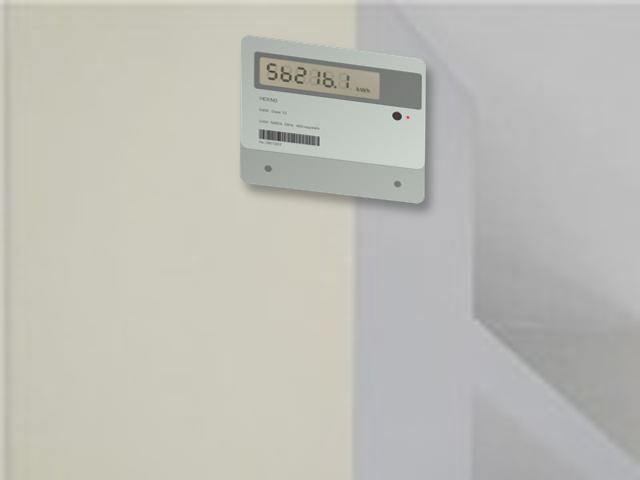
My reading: 56216.1
